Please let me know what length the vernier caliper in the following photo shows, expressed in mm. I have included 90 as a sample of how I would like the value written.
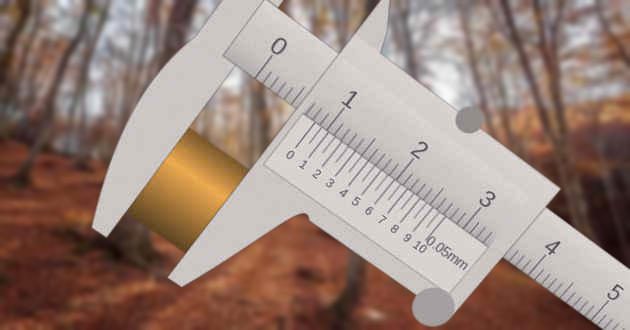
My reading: 8.4
